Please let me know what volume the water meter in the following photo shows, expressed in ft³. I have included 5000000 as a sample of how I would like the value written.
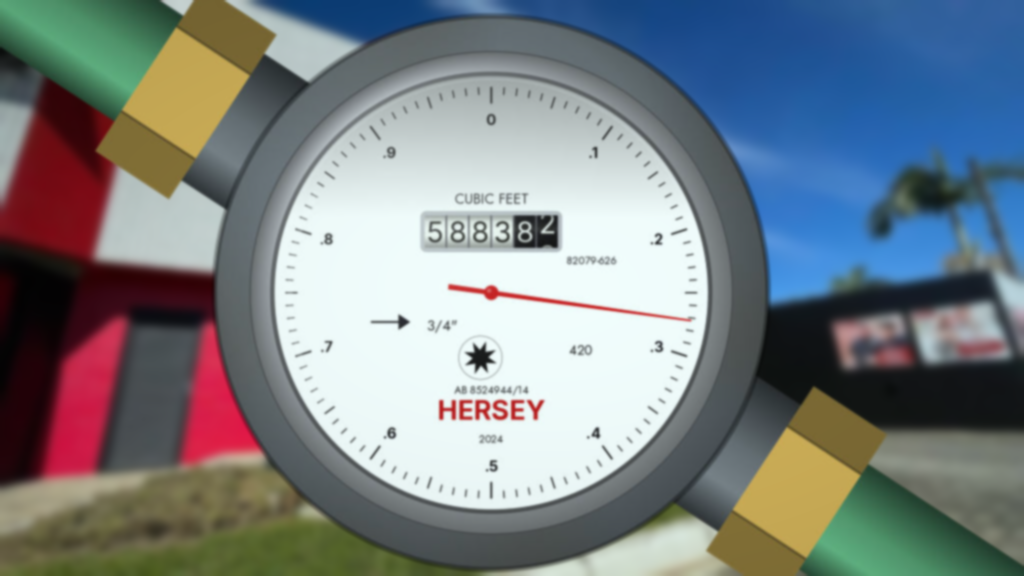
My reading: 588382.27
